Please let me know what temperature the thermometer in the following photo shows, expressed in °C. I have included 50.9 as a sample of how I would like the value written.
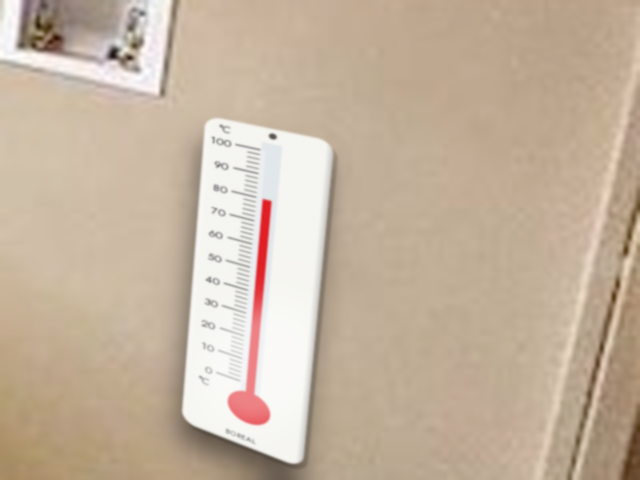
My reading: 80
